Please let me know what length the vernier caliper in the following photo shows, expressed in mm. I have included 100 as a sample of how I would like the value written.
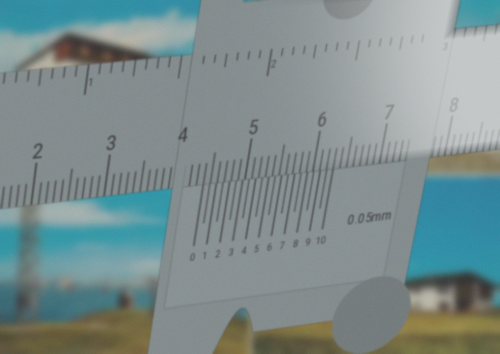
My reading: 44.0
